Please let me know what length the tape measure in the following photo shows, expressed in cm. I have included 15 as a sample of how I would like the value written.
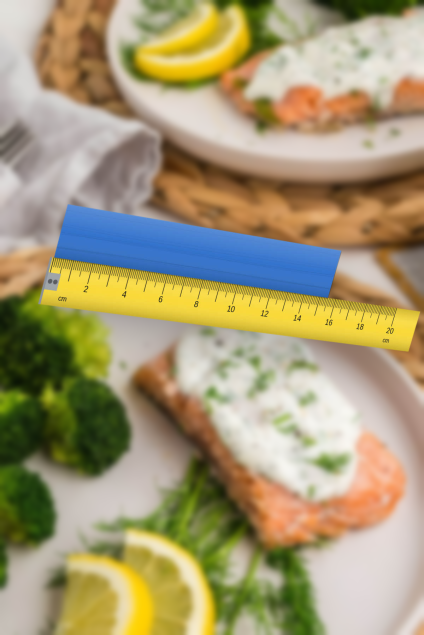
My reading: 15.5
